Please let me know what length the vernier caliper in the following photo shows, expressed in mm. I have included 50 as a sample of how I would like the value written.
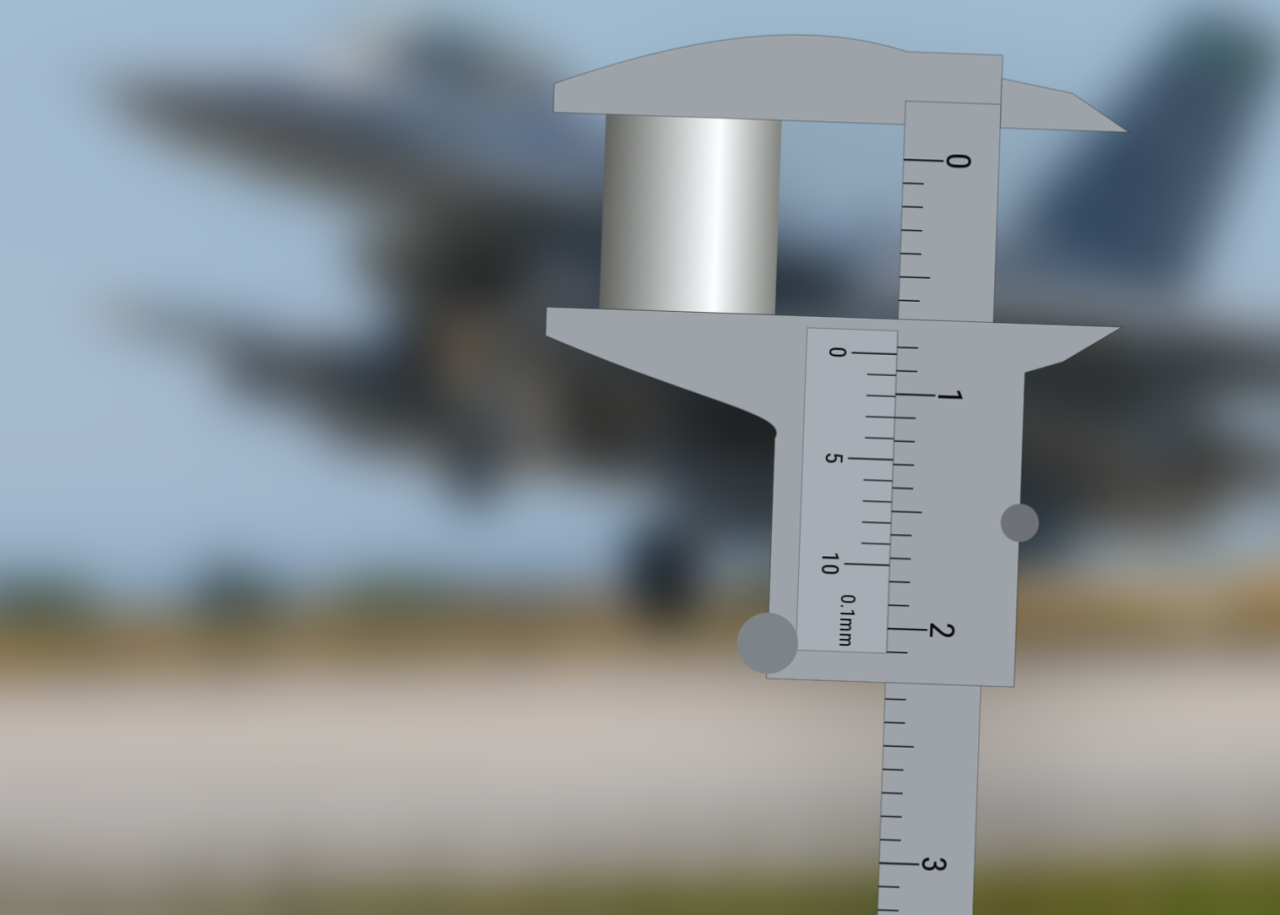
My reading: 8.3
